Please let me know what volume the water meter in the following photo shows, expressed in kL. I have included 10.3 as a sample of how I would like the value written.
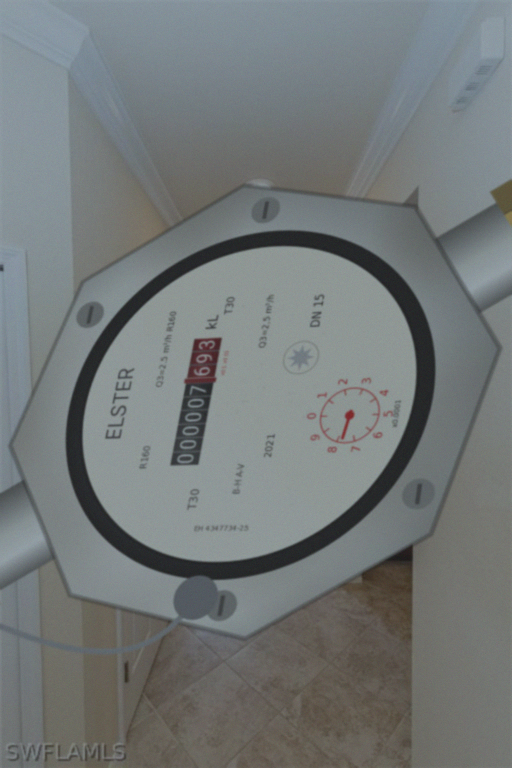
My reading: 7.6937
